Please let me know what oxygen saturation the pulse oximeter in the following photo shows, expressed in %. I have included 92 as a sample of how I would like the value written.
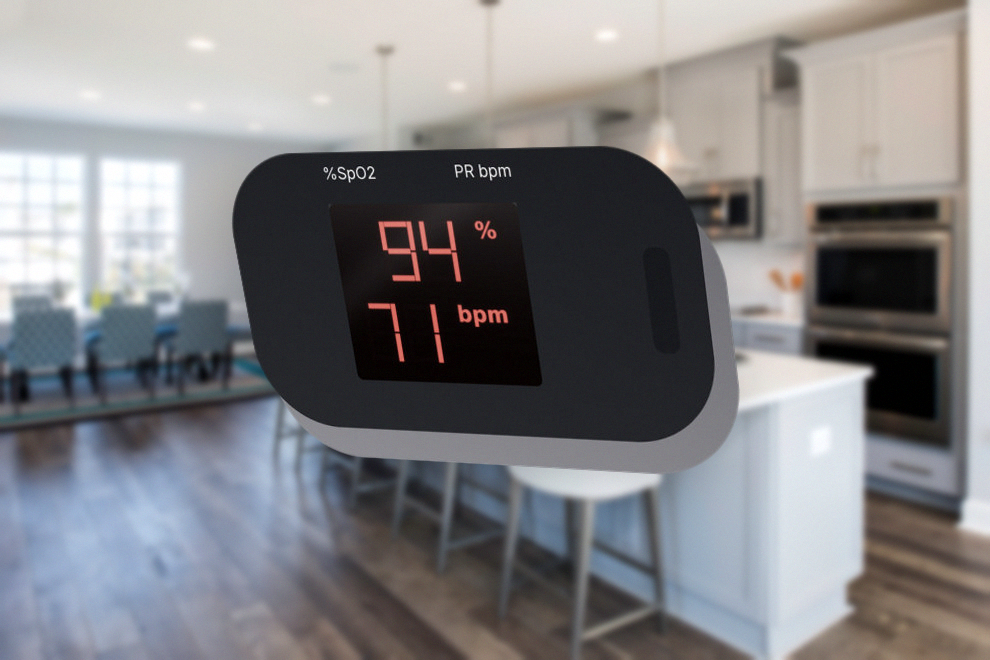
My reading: 94
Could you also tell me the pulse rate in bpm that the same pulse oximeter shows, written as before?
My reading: 71
